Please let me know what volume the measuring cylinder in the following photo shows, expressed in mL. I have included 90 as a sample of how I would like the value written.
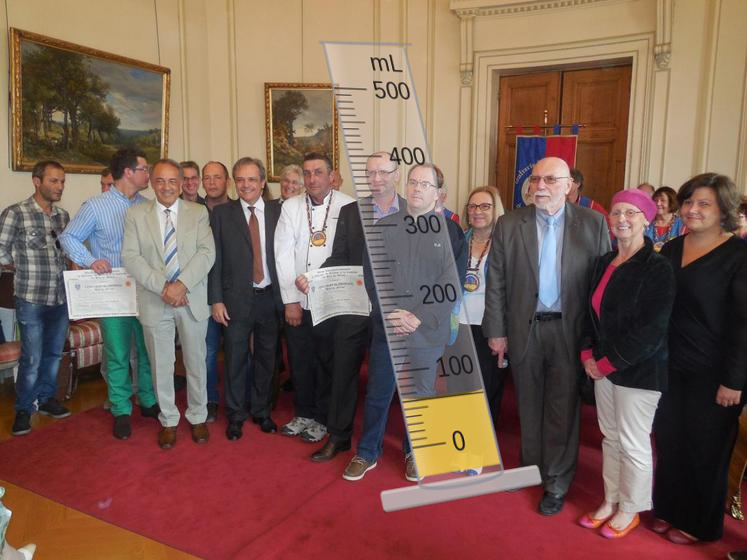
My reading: 60
